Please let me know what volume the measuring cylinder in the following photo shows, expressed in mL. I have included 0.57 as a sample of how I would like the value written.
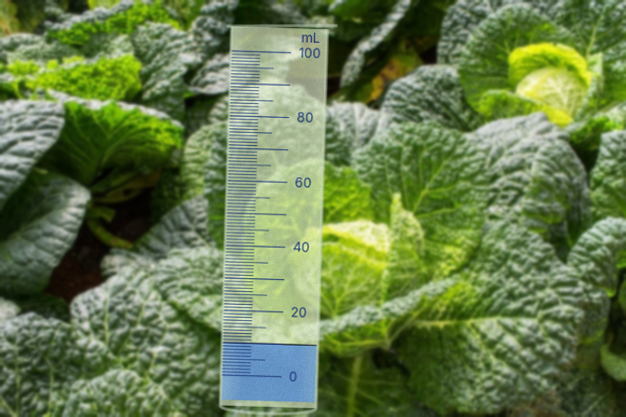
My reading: 10
